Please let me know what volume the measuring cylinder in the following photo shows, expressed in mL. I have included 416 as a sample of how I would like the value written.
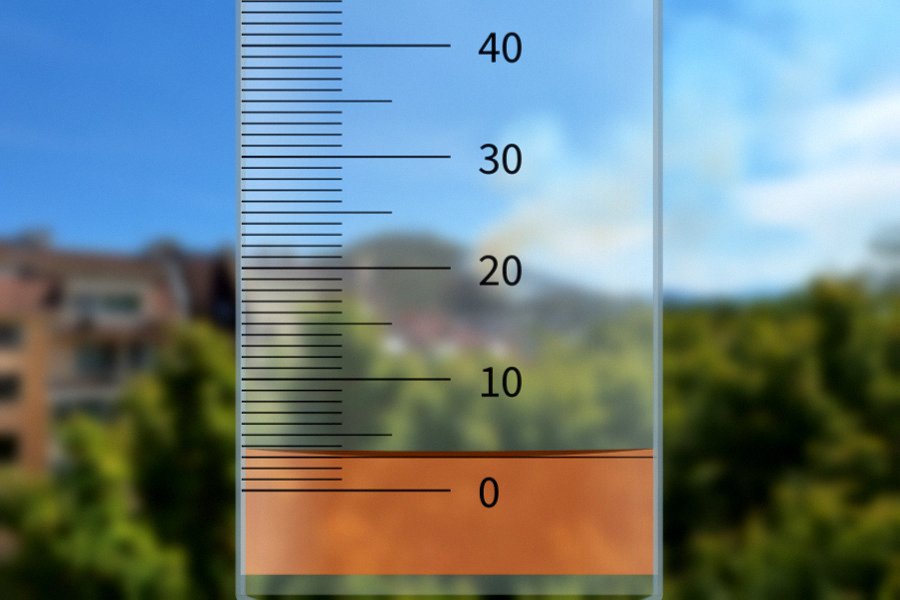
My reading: 3
